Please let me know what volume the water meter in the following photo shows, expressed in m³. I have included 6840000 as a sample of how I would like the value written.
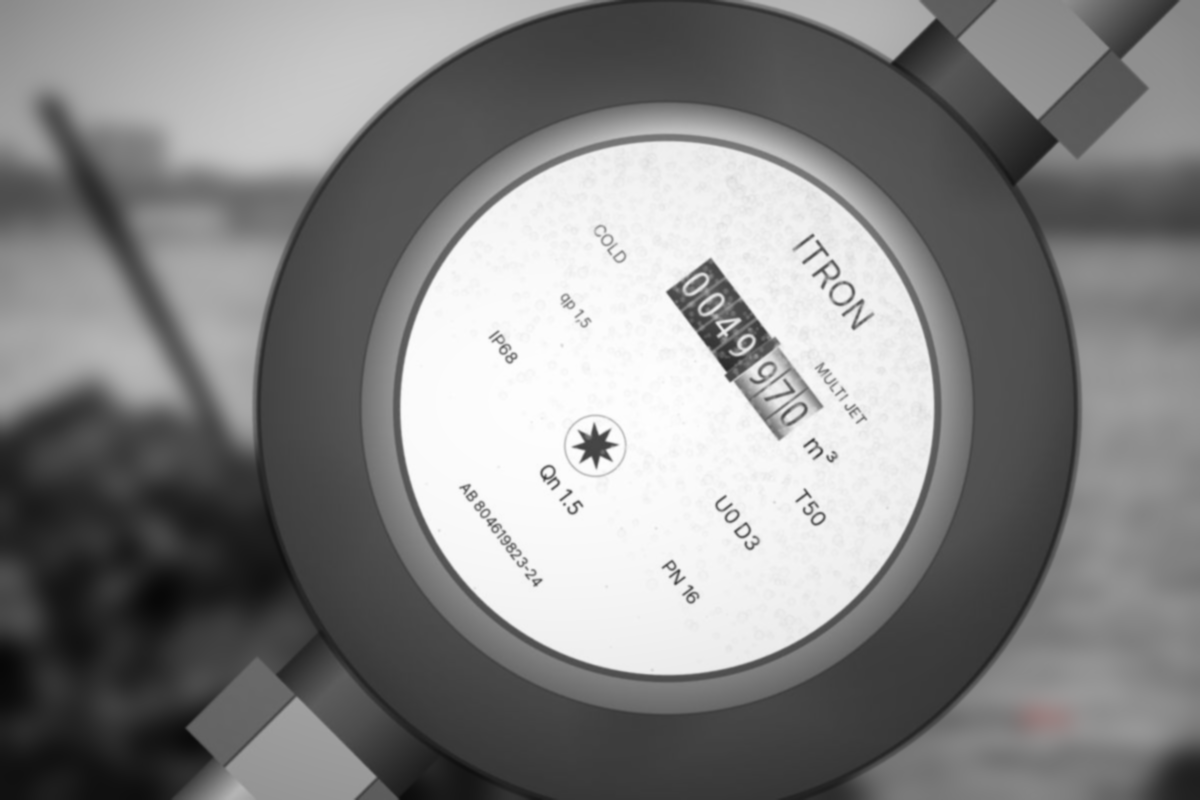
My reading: 49.970
